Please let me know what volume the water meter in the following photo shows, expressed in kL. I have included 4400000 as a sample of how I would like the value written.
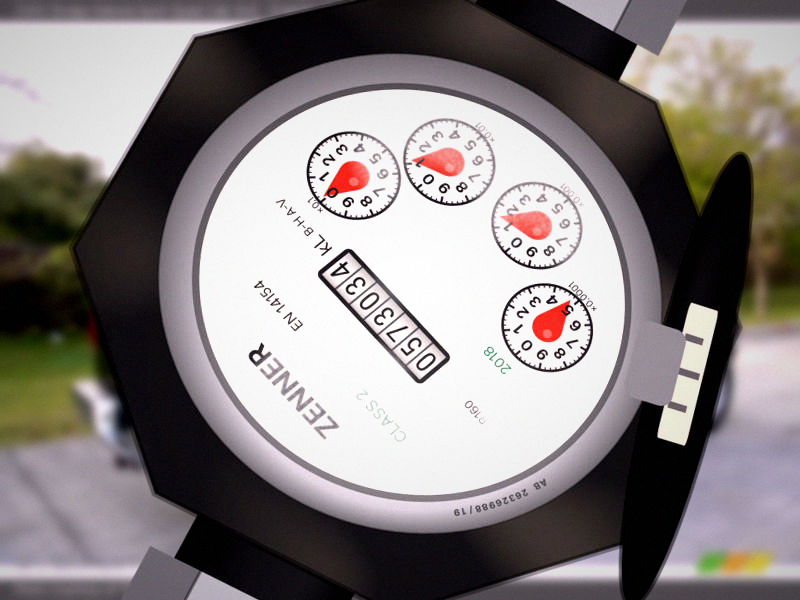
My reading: 573034.0114
